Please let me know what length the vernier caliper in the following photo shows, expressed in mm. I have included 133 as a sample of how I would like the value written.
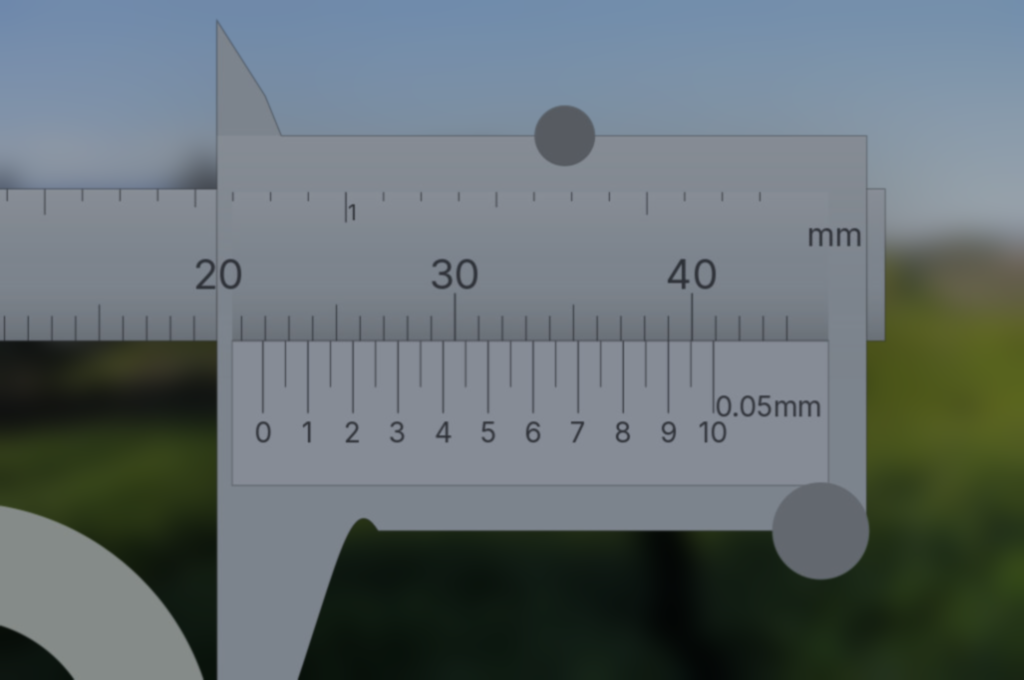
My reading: 21.9
